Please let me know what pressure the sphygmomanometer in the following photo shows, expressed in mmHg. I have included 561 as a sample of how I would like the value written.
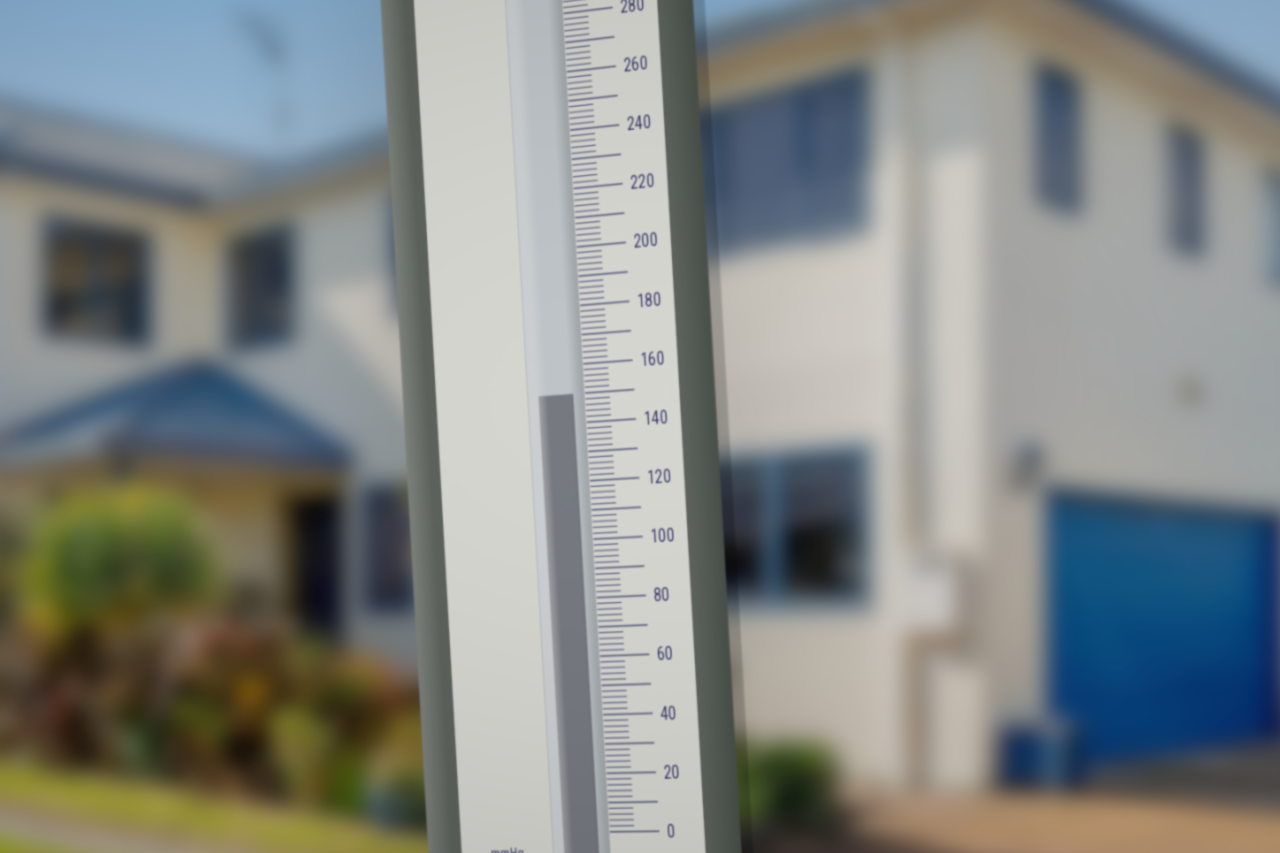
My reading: 150
